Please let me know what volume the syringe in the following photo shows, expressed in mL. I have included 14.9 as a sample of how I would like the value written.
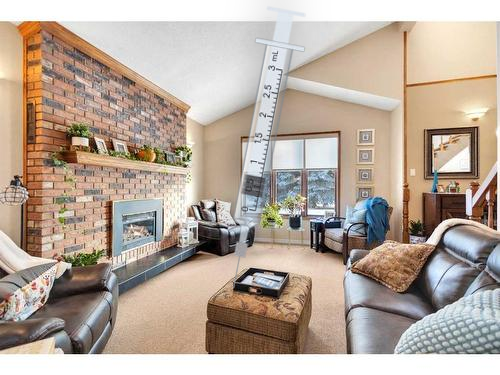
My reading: 0.3
